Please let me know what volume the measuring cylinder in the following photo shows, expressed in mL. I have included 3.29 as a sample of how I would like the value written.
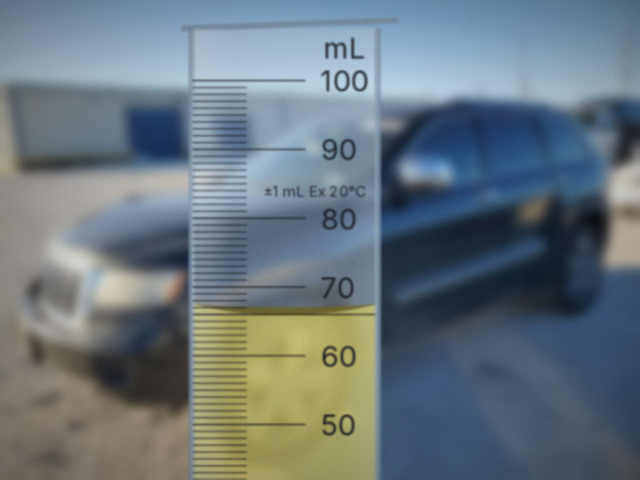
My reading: 66
